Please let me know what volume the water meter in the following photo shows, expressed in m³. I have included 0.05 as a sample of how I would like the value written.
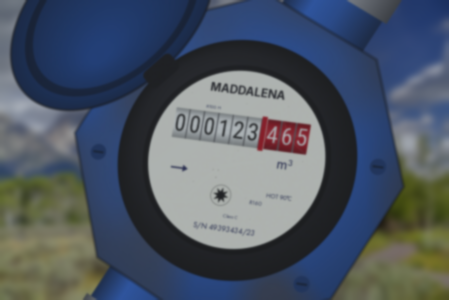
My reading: 123.465
